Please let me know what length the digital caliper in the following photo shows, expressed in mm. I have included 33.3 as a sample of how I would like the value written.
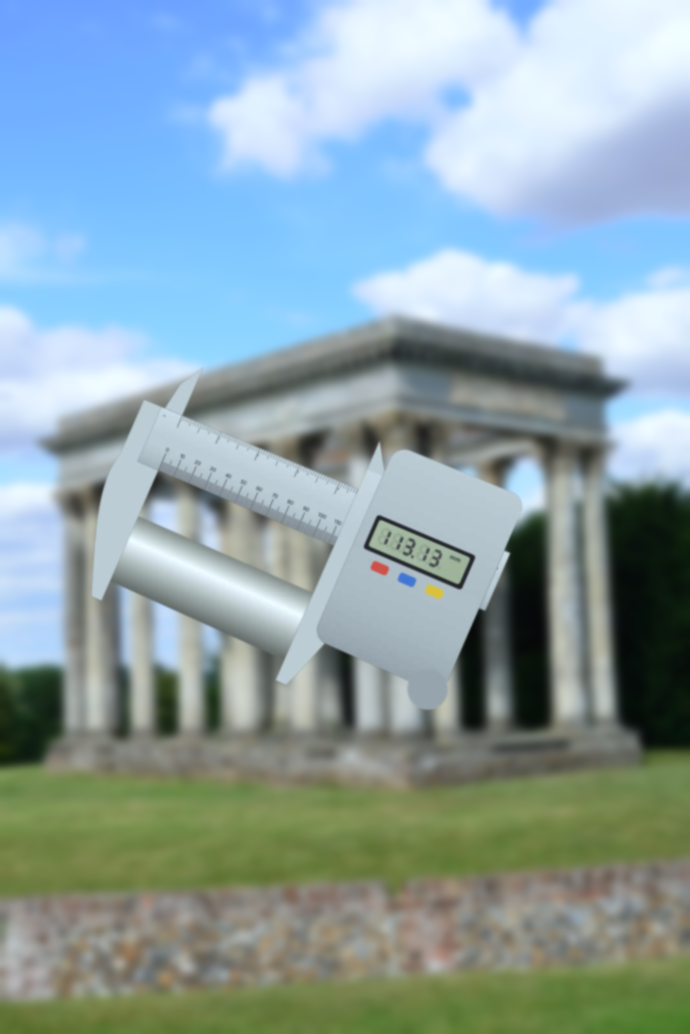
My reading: 113.13
